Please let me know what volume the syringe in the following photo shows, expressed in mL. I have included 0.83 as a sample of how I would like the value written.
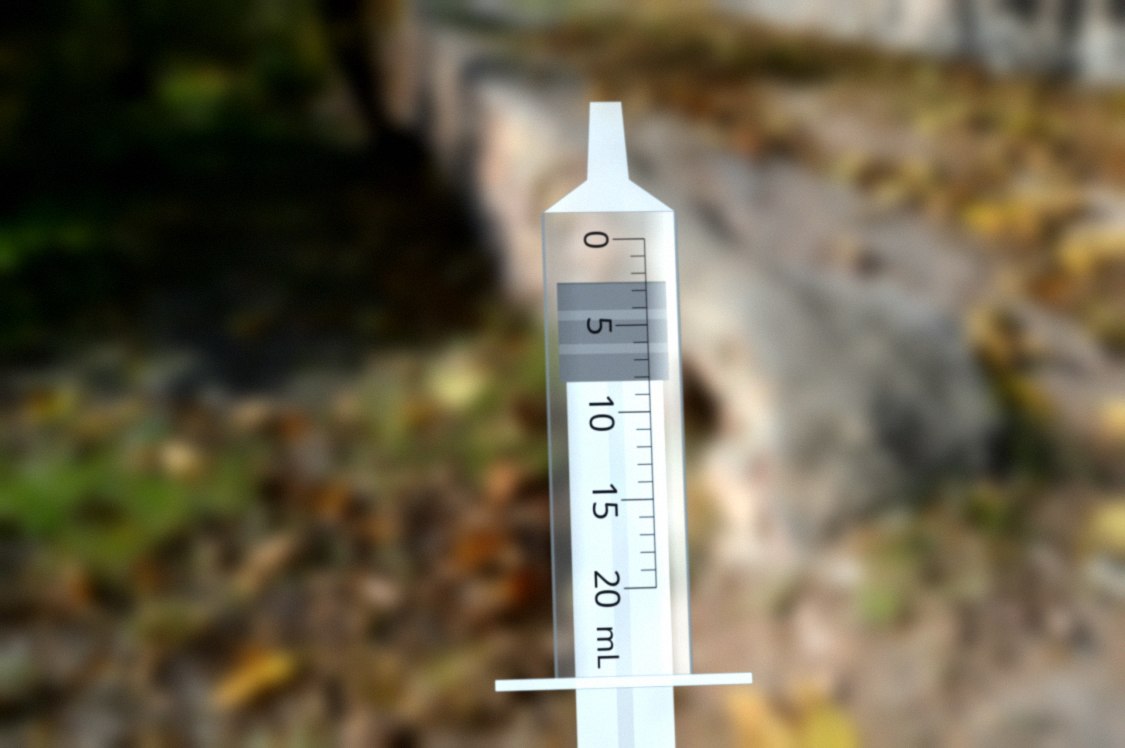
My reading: 2.5
